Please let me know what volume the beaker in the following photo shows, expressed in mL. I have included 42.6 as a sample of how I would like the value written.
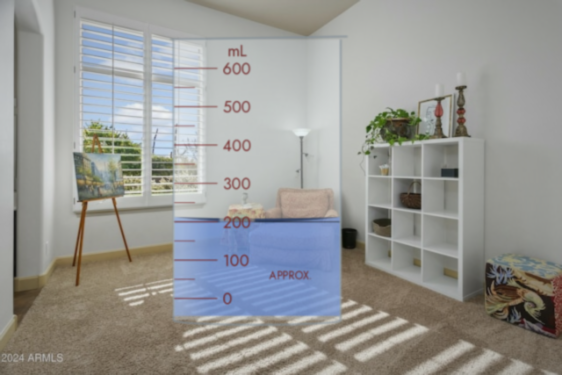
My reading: 200
